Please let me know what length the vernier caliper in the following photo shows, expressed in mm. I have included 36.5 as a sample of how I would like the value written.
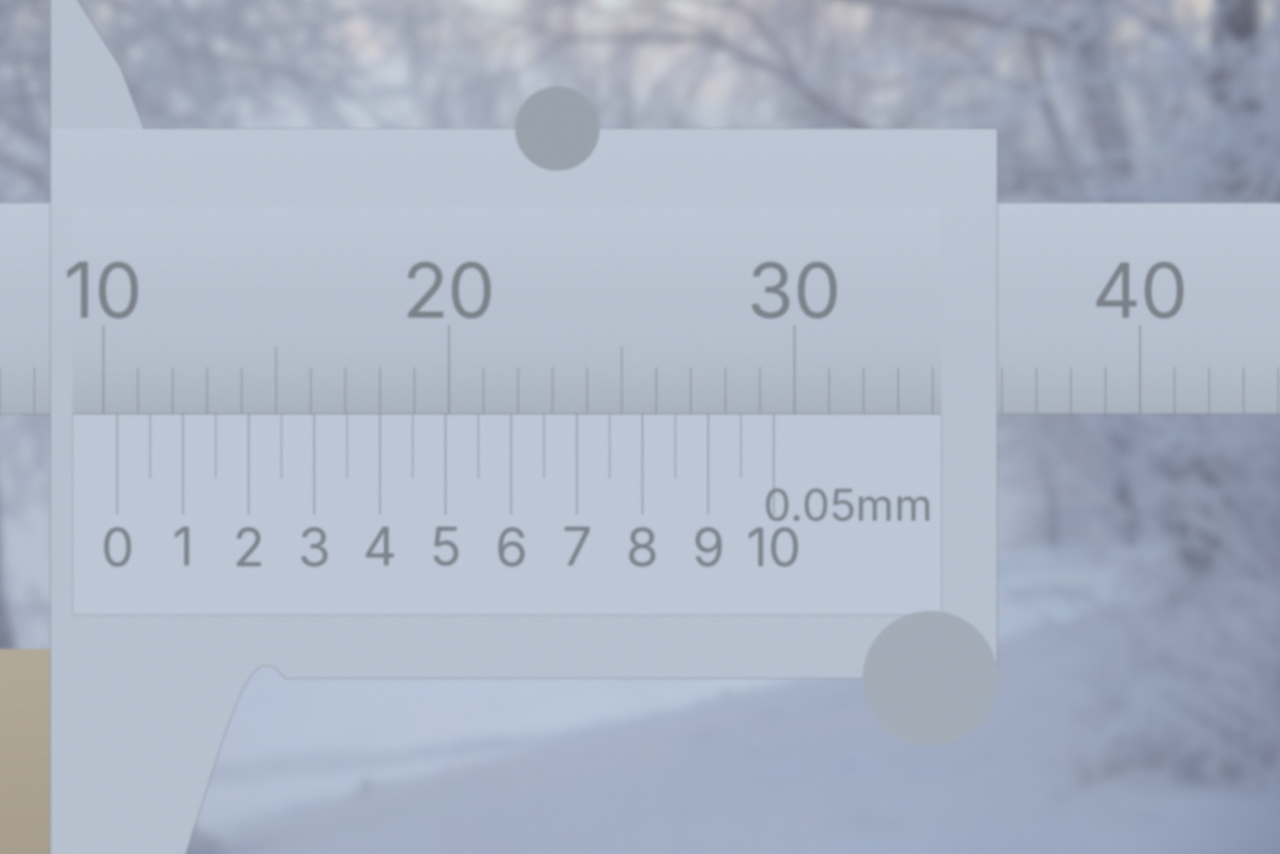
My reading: 10.40
